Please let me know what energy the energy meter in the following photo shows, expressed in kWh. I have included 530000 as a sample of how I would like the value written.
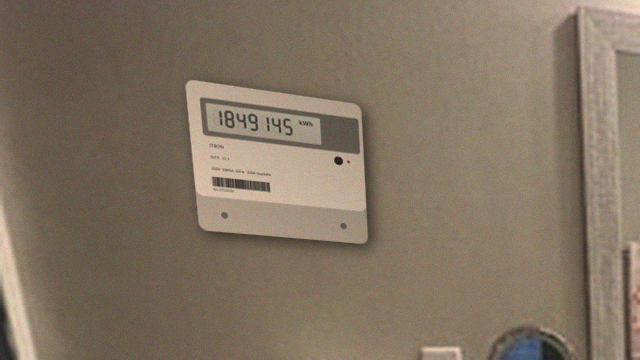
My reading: 1849145
